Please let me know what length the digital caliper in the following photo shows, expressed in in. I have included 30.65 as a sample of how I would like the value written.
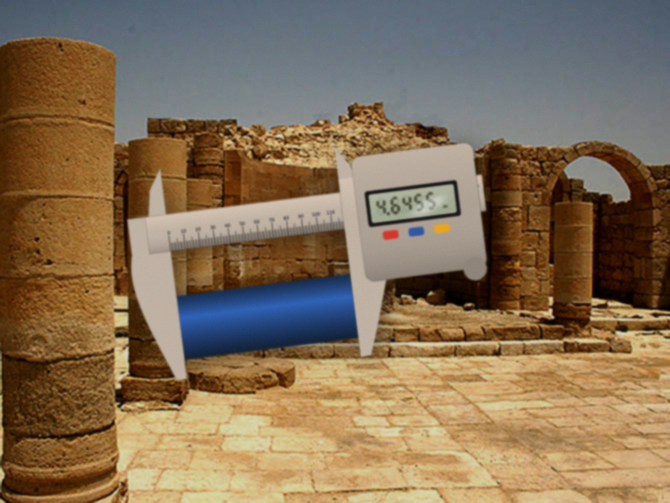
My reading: 4.6455
